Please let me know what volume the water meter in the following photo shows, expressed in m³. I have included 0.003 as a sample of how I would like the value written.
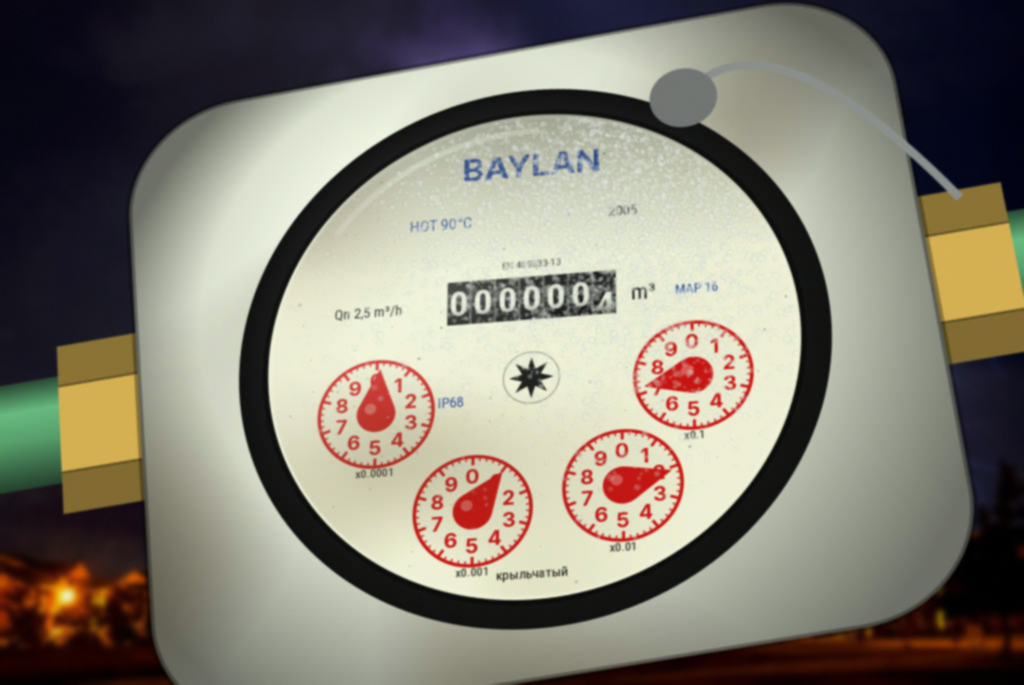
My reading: 3.7210
